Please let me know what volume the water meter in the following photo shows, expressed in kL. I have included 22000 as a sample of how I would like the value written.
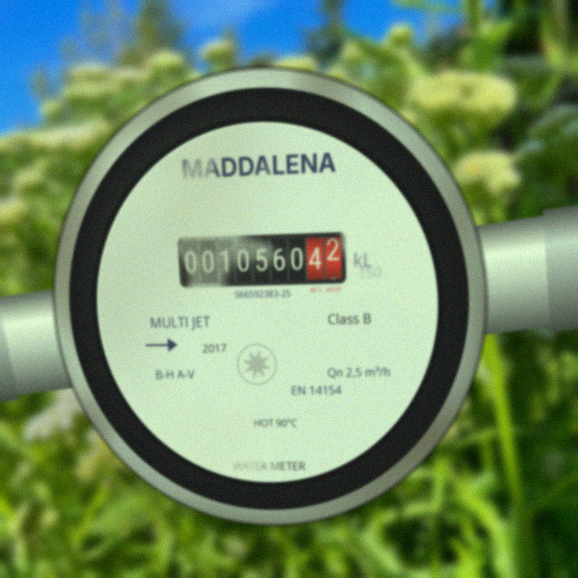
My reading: 10560.42
